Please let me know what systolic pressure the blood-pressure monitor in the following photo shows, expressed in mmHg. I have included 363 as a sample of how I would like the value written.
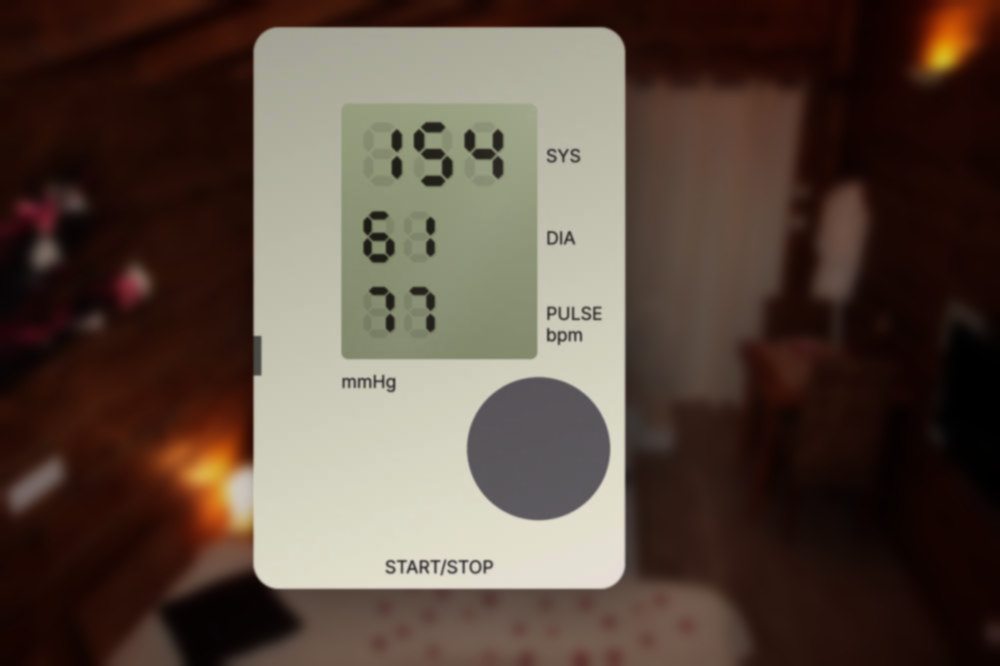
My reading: 154
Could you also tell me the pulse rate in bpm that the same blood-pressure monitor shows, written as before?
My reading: 77
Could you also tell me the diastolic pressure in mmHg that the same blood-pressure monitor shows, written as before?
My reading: 61
